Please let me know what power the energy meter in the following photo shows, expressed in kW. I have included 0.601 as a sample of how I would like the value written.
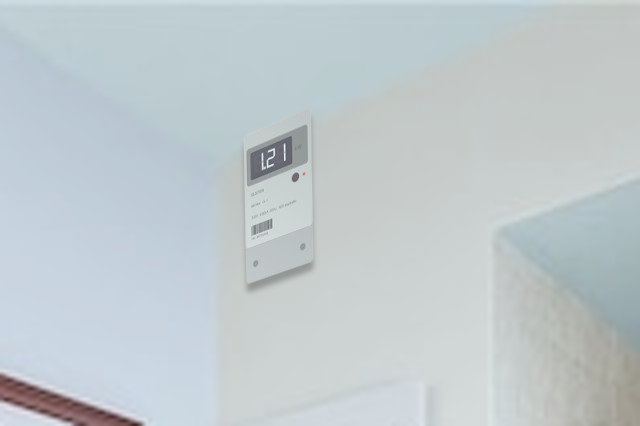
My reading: 1.21
